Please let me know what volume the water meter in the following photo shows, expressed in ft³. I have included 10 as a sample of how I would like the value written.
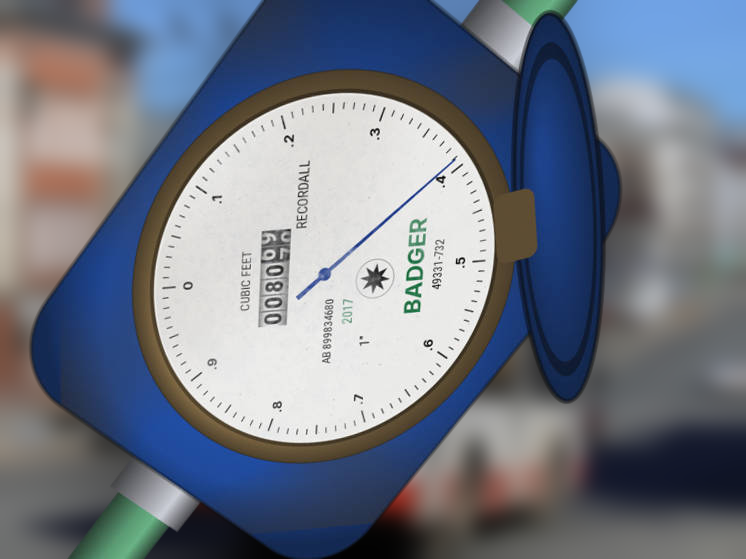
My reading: 8069.39
